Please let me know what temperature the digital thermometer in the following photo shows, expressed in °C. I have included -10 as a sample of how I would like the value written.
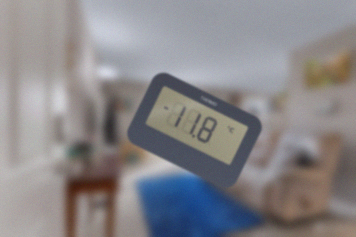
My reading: -11.8
